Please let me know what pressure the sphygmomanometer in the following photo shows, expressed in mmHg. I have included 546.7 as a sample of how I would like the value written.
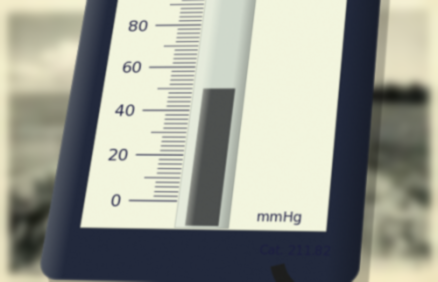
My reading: 50
